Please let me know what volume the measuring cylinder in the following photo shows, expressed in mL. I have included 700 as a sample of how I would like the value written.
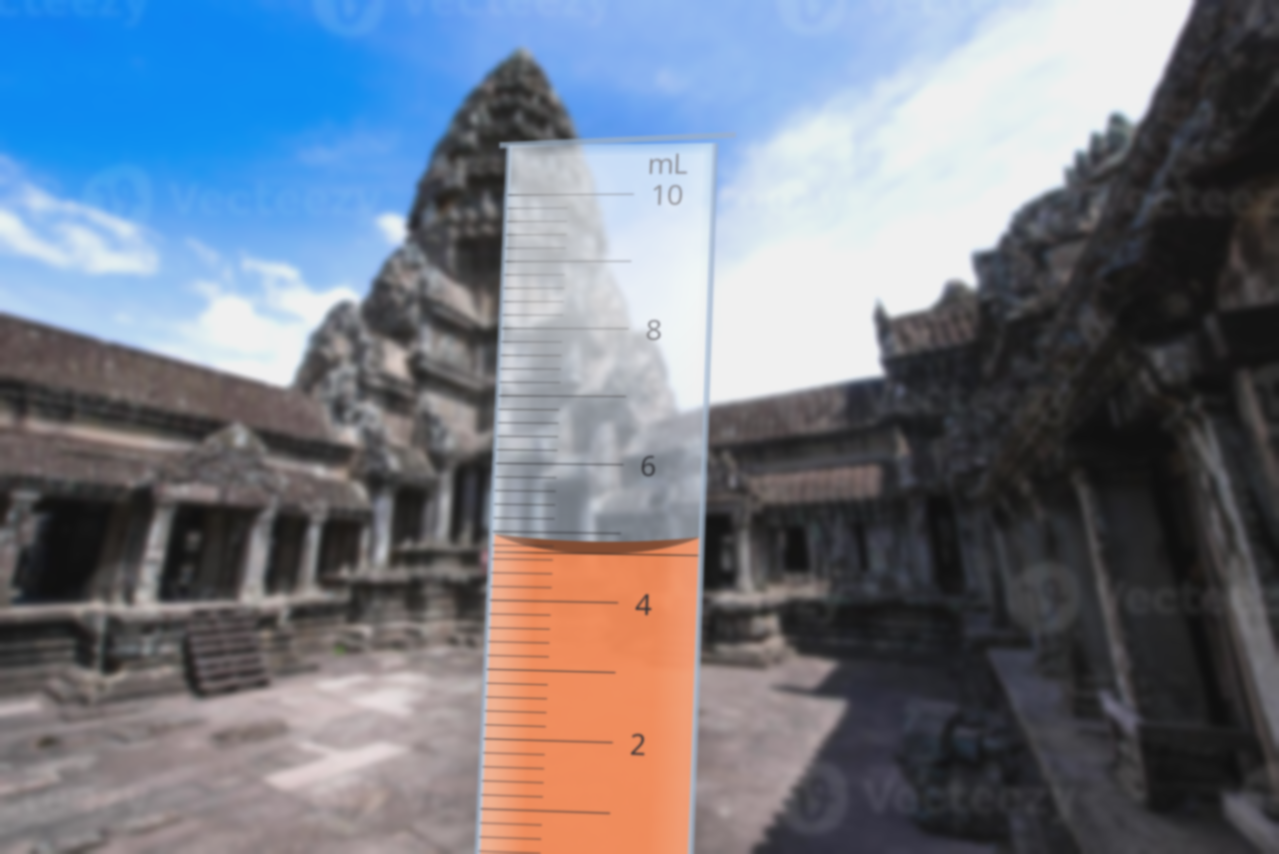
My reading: 4.7
